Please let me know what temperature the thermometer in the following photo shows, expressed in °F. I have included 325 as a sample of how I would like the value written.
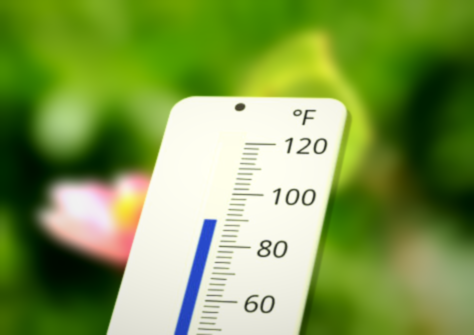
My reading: 90
